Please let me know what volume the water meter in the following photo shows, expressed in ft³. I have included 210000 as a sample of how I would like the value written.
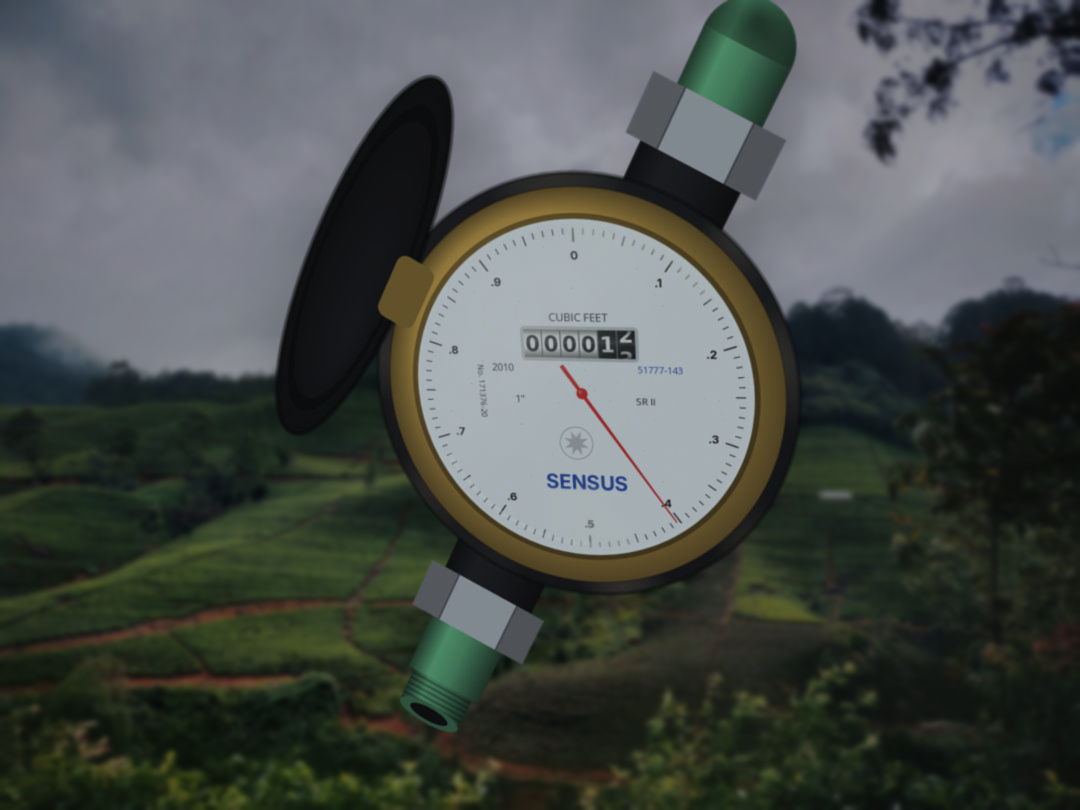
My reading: 12.40
